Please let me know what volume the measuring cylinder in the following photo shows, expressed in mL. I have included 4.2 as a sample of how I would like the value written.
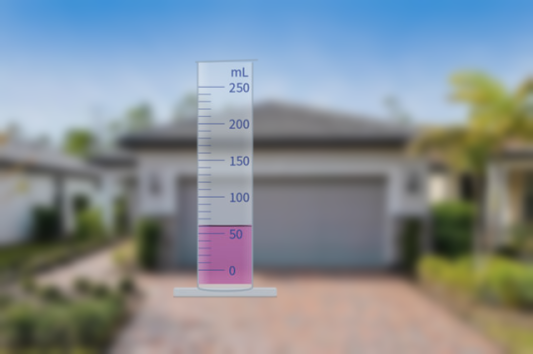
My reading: 60
